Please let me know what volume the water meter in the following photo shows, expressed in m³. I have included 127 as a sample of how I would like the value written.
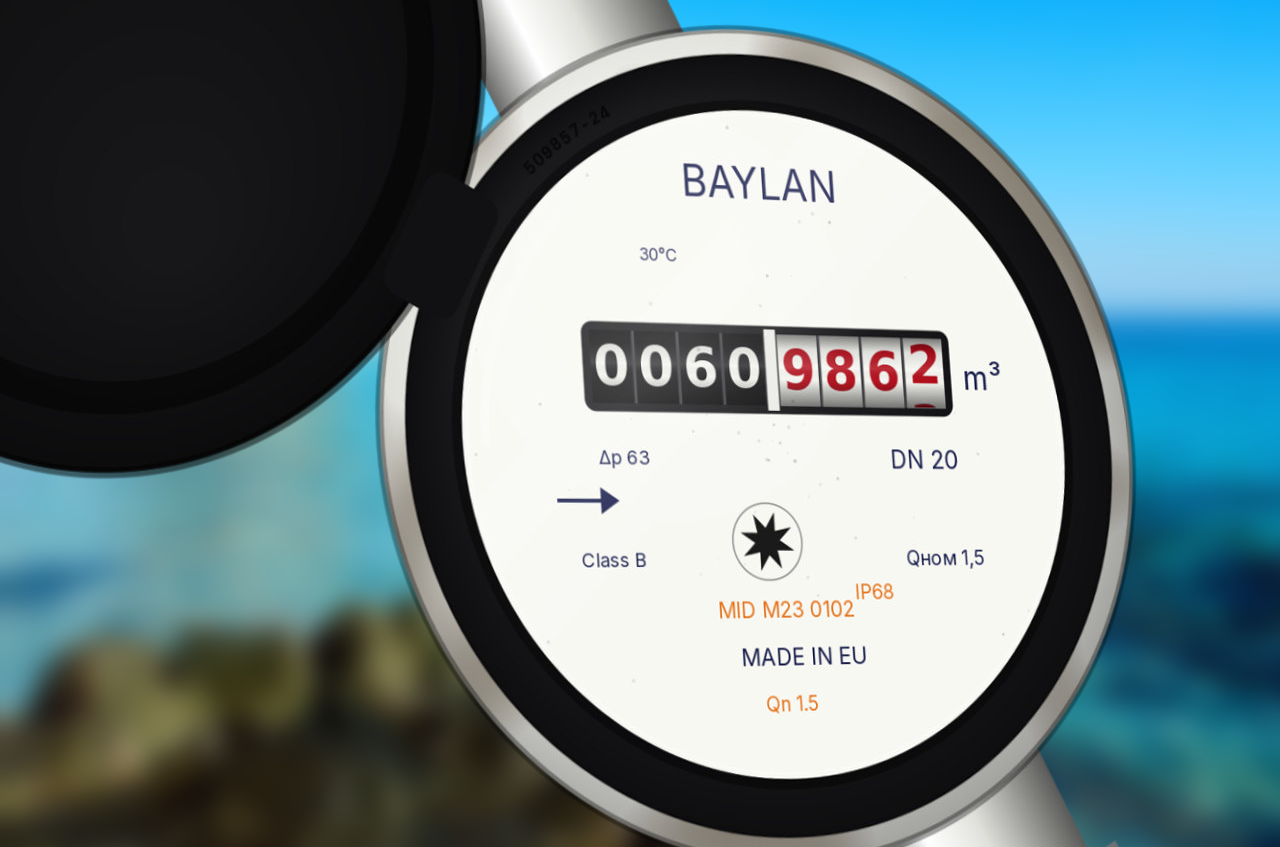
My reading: 60.9862
